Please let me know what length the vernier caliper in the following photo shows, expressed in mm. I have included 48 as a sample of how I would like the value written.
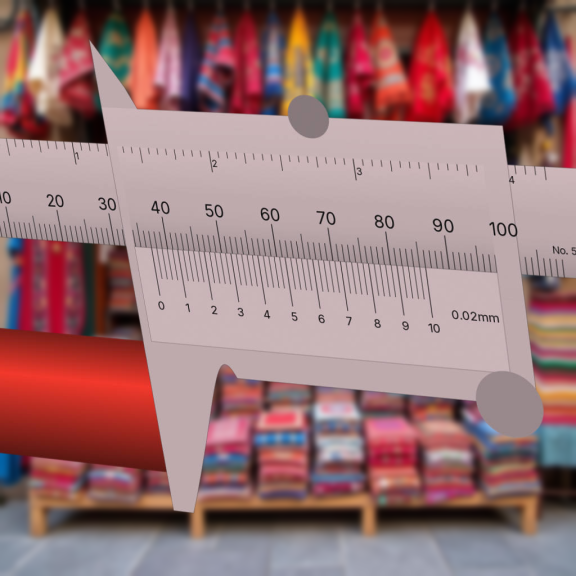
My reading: 37.0
